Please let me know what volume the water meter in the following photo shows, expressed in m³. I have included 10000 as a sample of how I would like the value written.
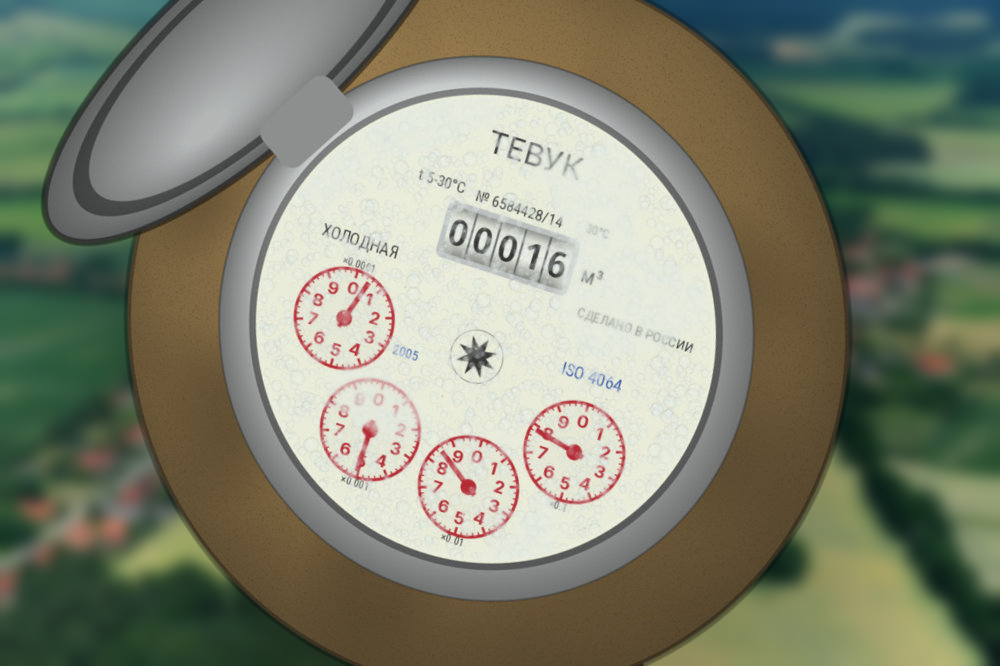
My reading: 16.7850
